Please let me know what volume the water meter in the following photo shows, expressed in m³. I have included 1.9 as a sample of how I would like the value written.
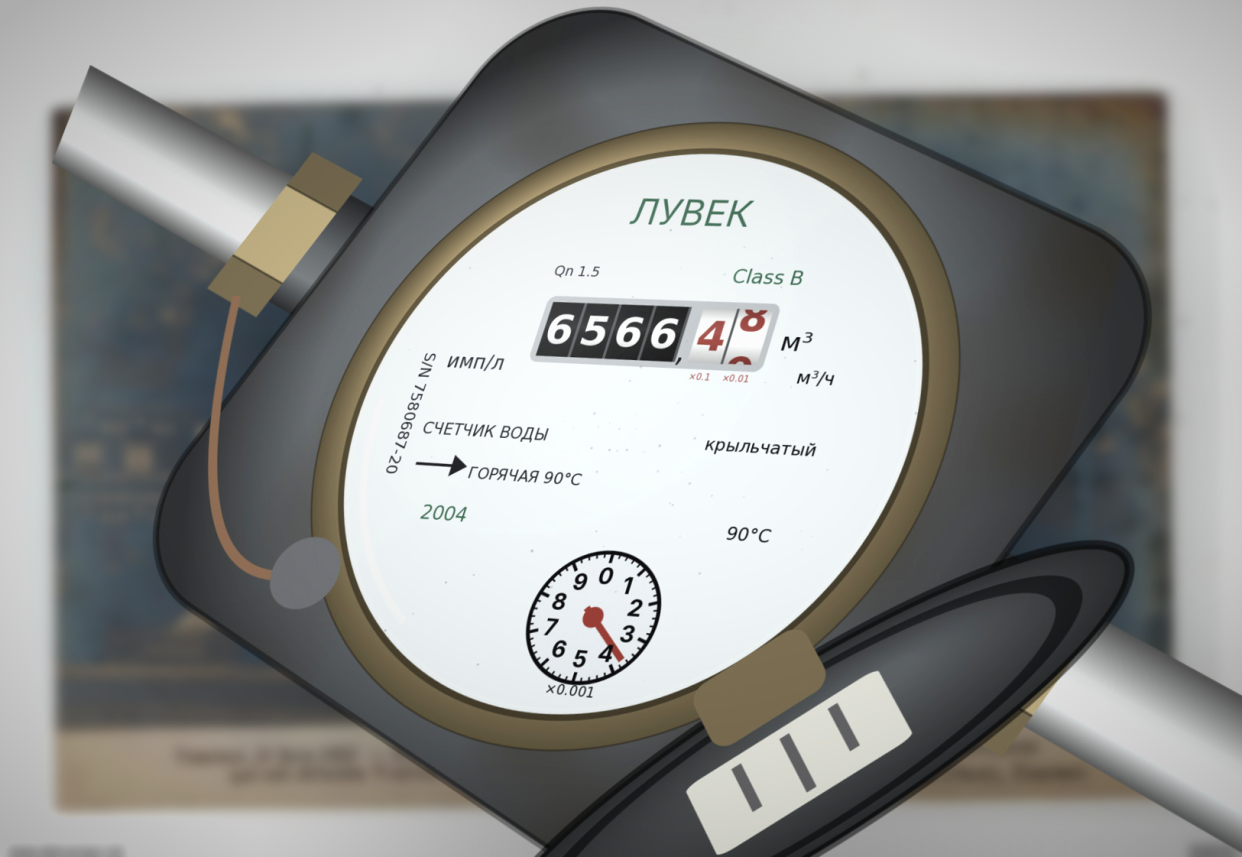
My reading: 6566.483
